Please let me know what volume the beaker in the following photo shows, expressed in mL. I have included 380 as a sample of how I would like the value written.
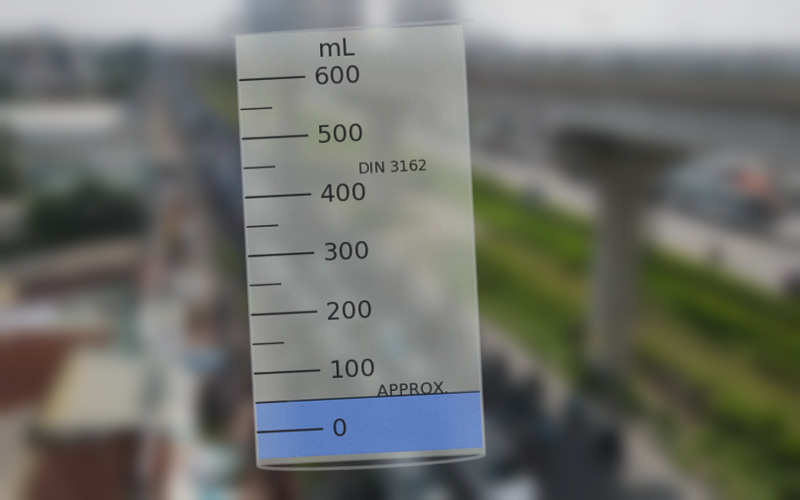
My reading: 50
